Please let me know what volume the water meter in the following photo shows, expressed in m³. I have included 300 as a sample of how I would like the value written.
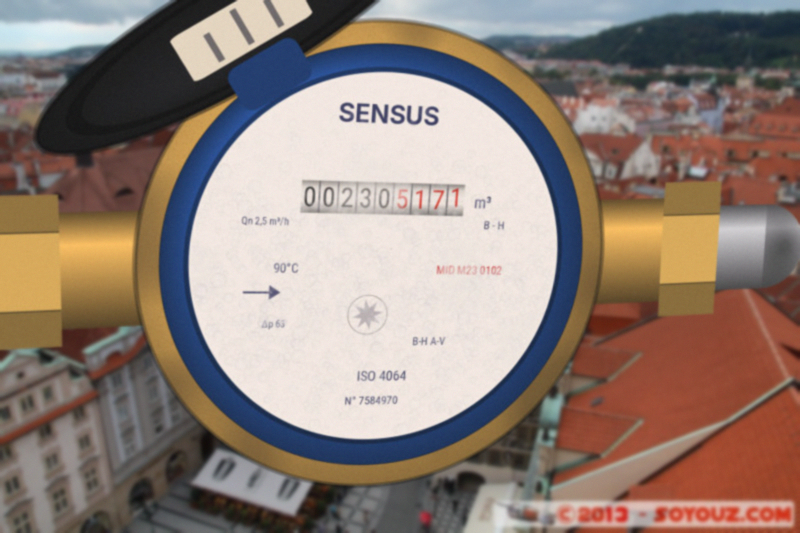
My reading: 230.5171
